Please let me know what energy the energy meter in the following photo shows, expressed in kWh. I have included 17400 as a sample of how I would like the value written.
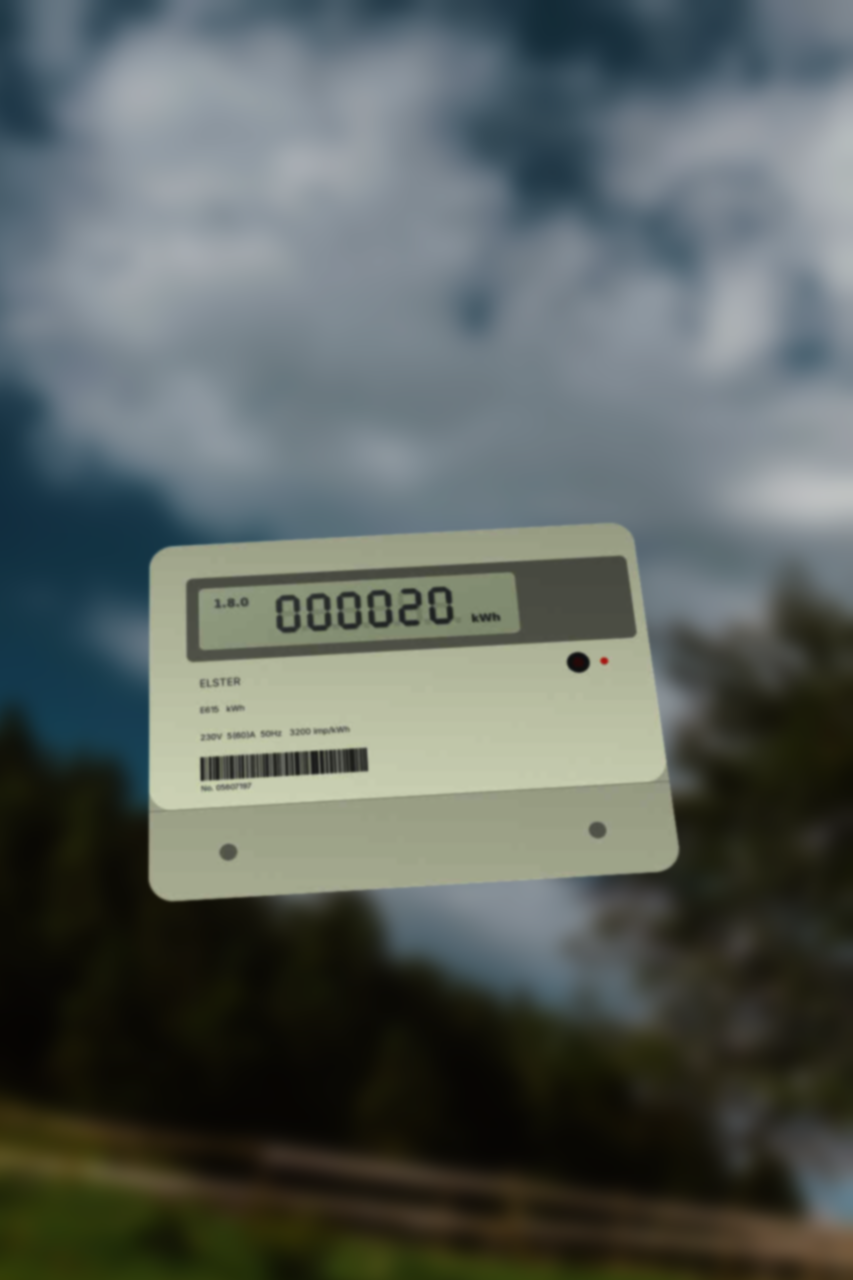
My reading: 20
